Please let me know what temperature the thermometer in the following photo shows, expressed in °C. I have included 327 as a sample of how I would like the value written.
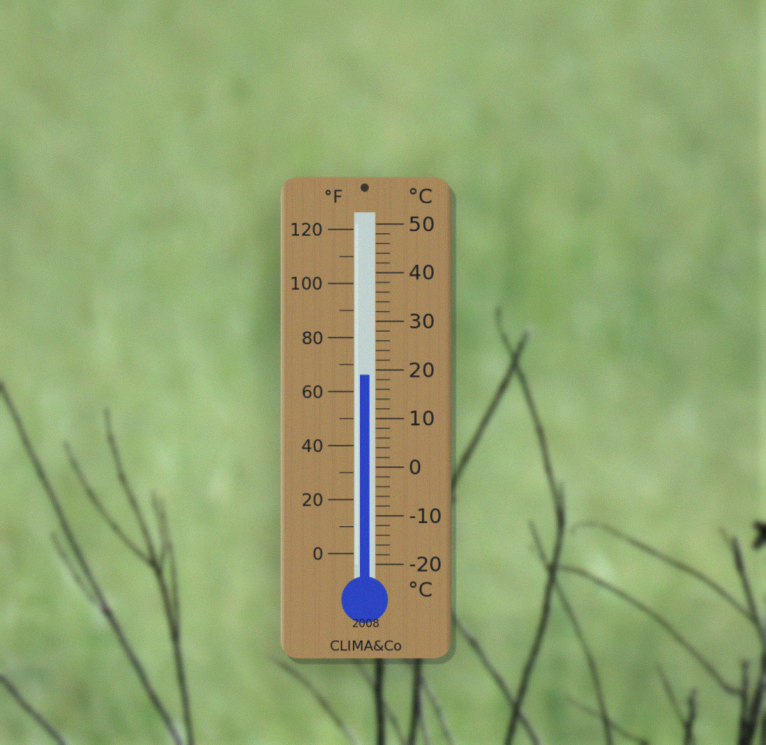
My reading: 19
